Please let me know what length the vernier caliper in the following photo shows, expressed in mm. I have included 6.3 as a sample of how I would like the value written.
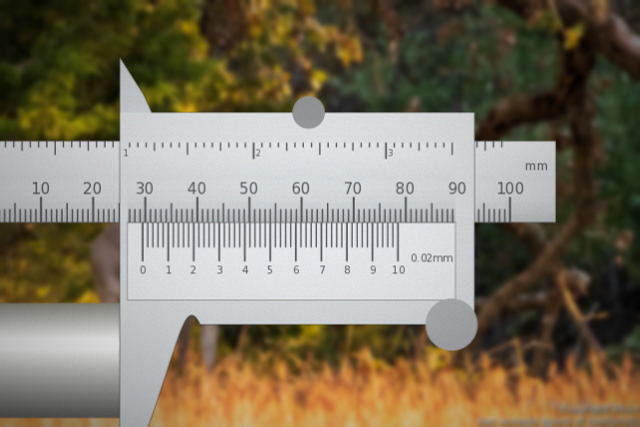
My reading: 29.5
